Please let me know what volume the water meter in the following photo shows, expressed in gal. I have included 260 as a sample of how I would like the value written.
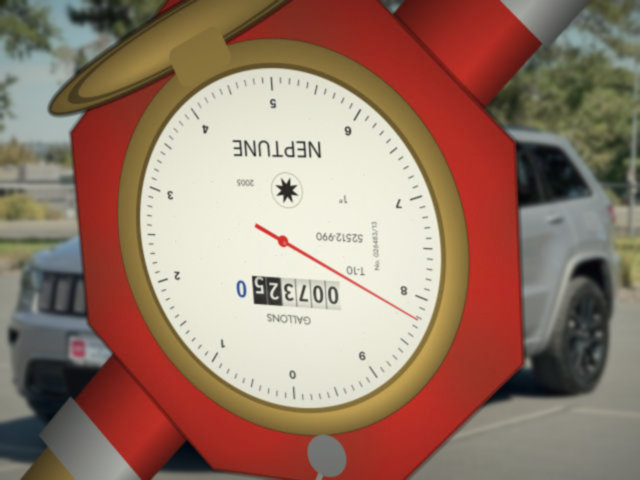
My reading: 73248.2
